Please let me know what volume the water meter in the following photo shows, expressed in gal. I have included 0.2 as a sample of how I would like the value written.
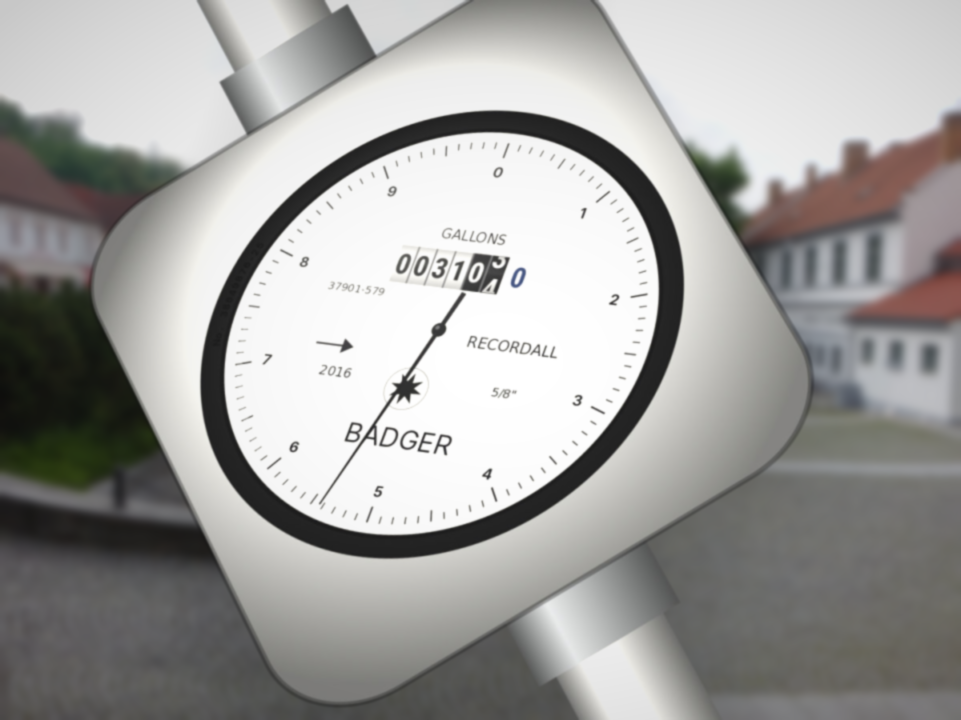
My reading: 31035.4
